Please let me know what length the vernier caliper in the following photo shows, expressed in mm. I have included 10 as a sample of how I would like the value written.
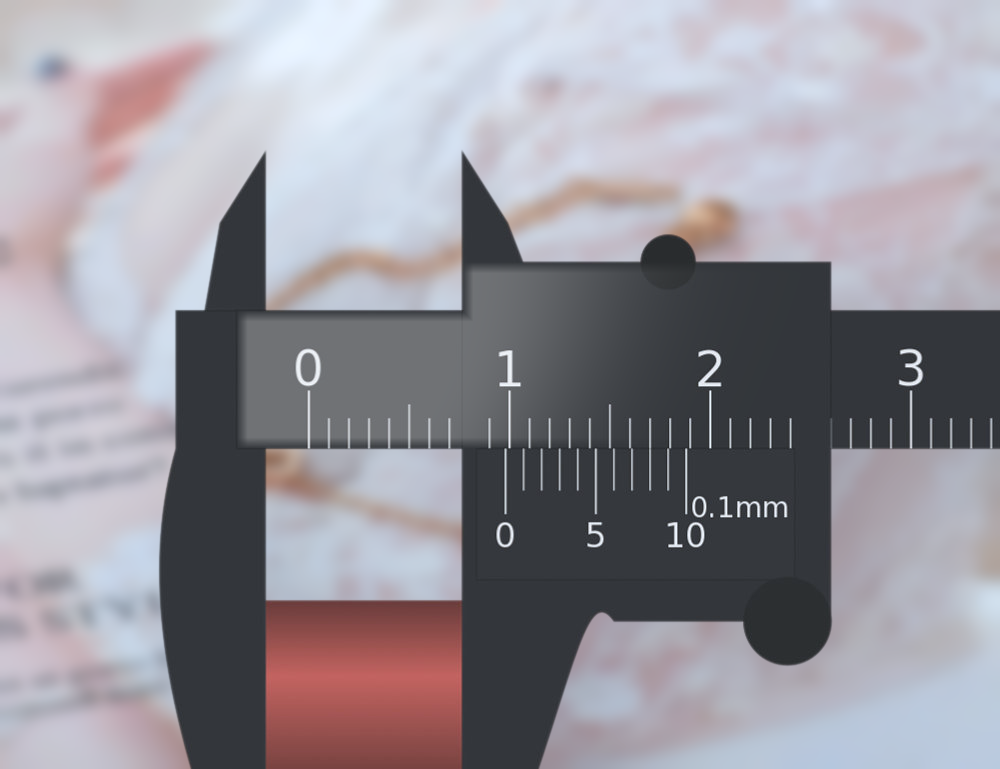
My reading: 9.8
